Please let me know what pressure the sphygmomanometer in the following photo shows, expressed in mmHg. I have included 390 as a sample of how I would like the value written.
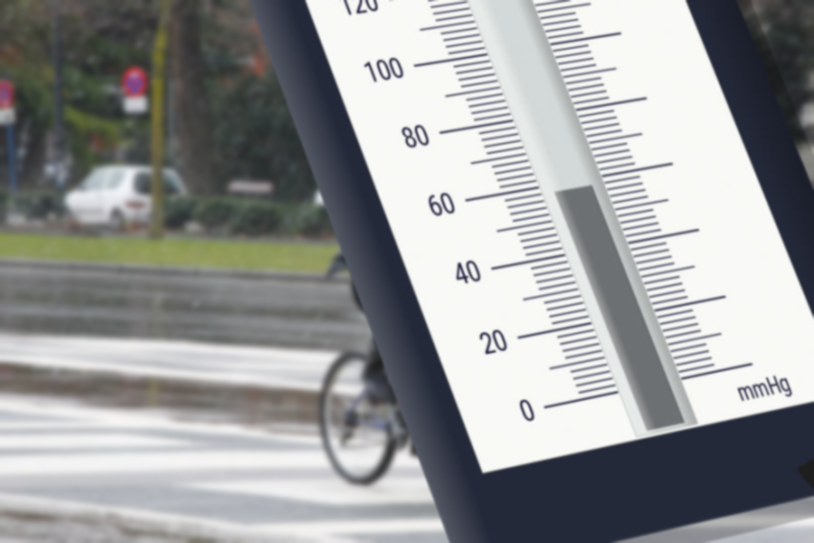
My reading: 58
